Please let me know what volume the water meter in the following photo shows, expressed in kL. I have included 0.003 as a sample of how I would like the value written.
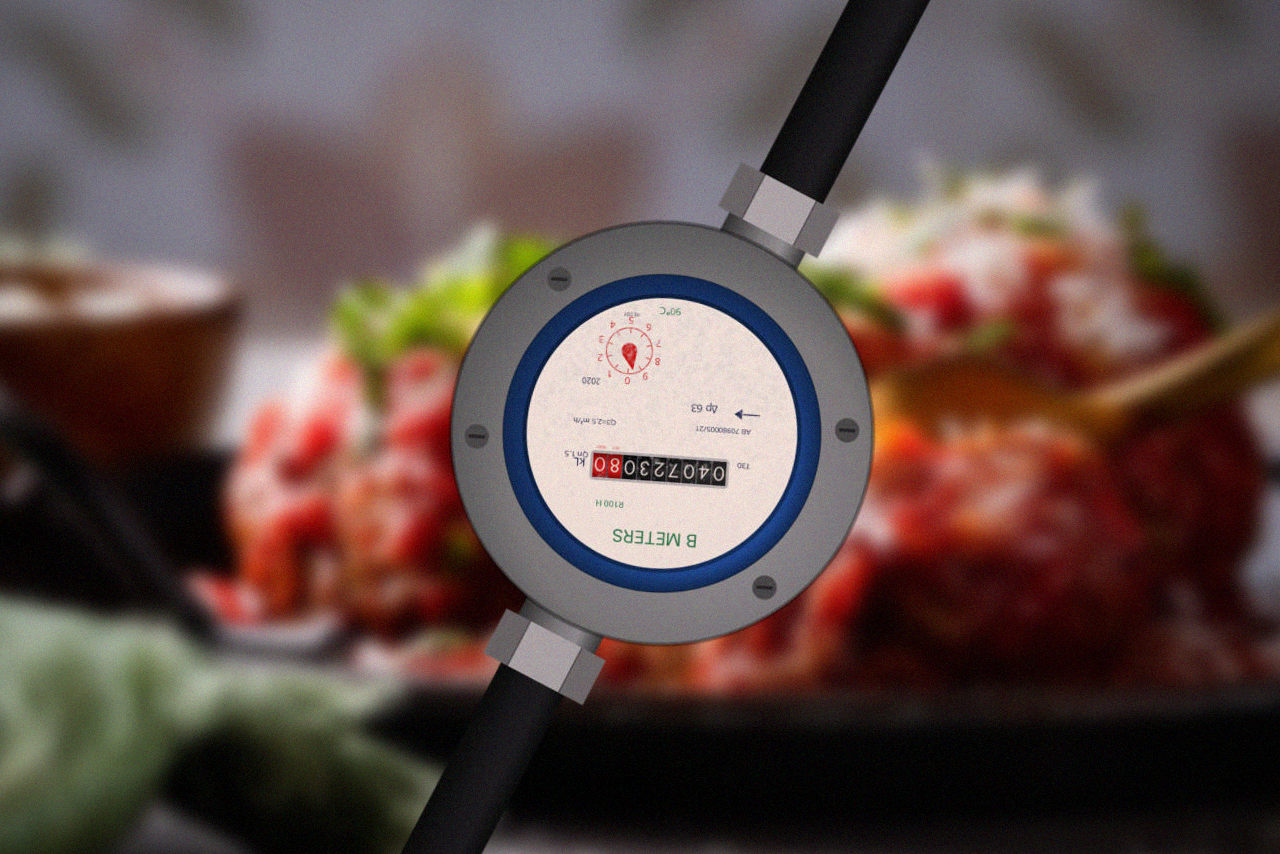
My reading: 407230.799
